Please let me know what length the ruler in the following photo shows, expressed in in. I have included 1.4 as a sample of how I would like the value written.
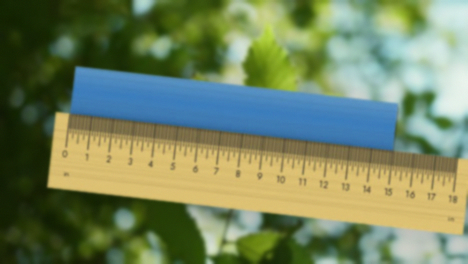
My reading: 15
